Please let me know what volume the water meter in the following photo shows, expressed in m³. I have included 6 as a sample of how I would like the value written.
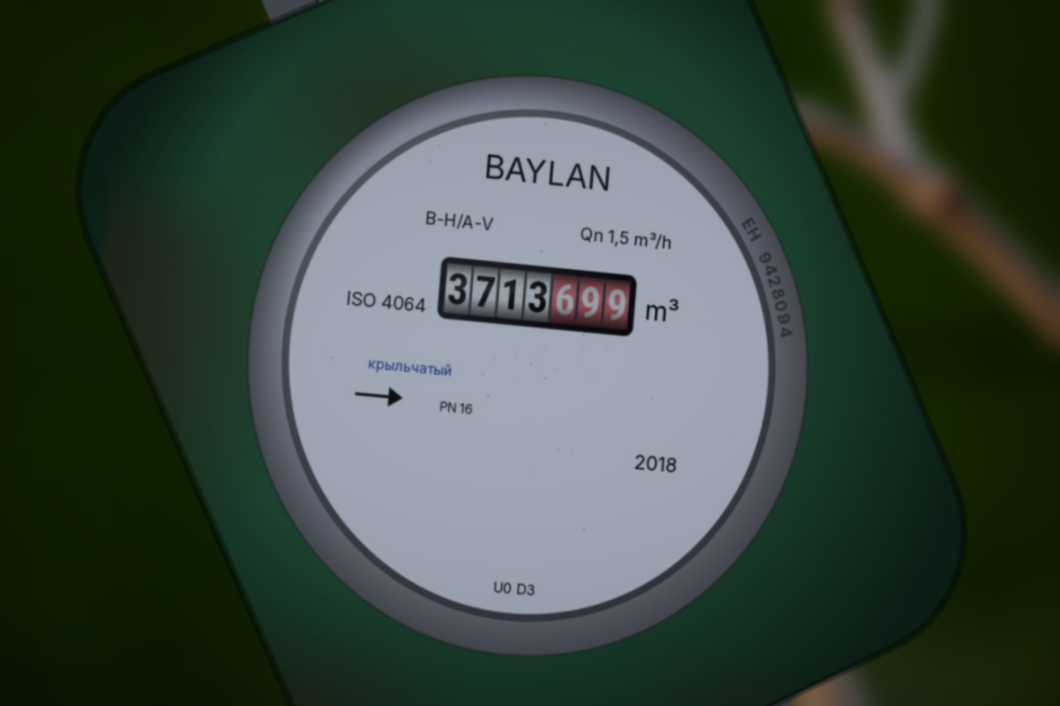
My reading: 3713.699
